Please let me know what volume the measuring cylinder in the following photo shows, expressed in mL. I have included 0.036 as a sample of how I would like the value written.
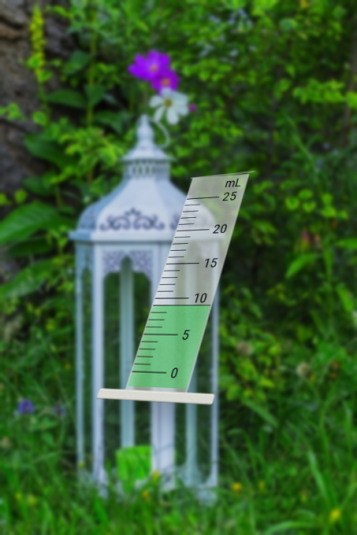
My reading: 9
